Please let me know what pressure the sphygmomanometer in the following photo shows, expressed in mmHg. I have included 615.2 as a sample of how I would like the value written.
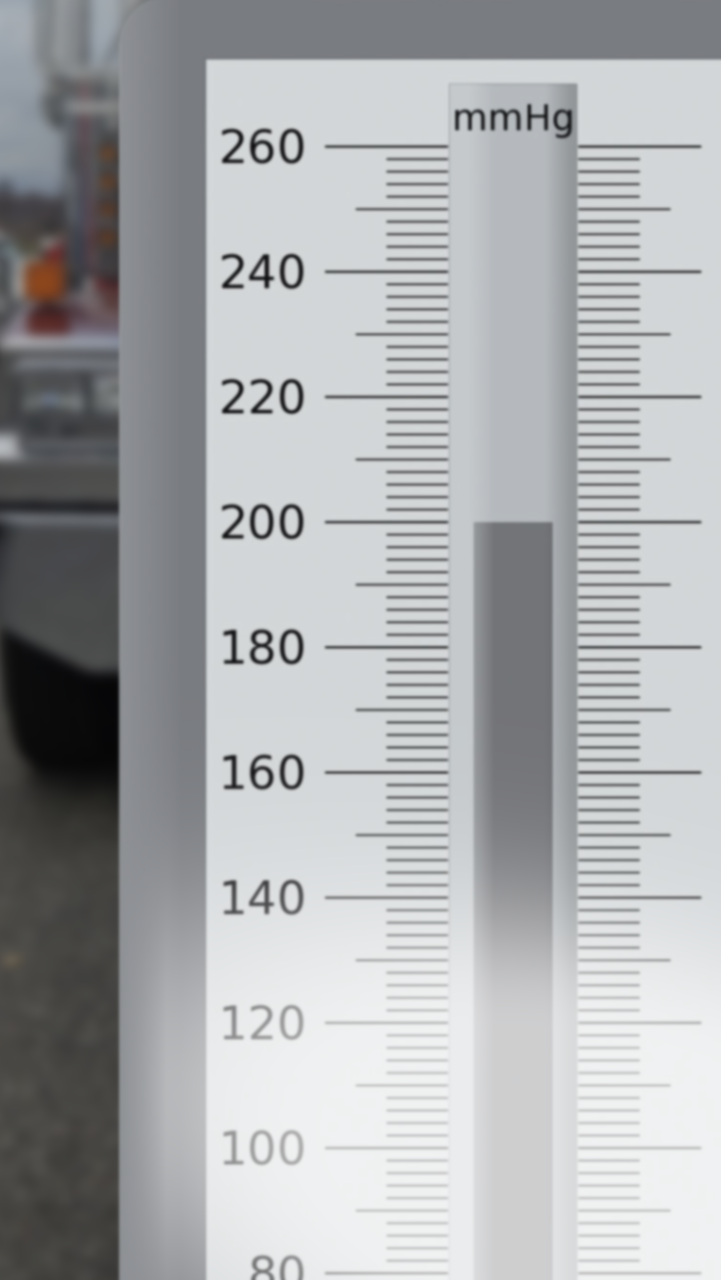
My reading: 200
